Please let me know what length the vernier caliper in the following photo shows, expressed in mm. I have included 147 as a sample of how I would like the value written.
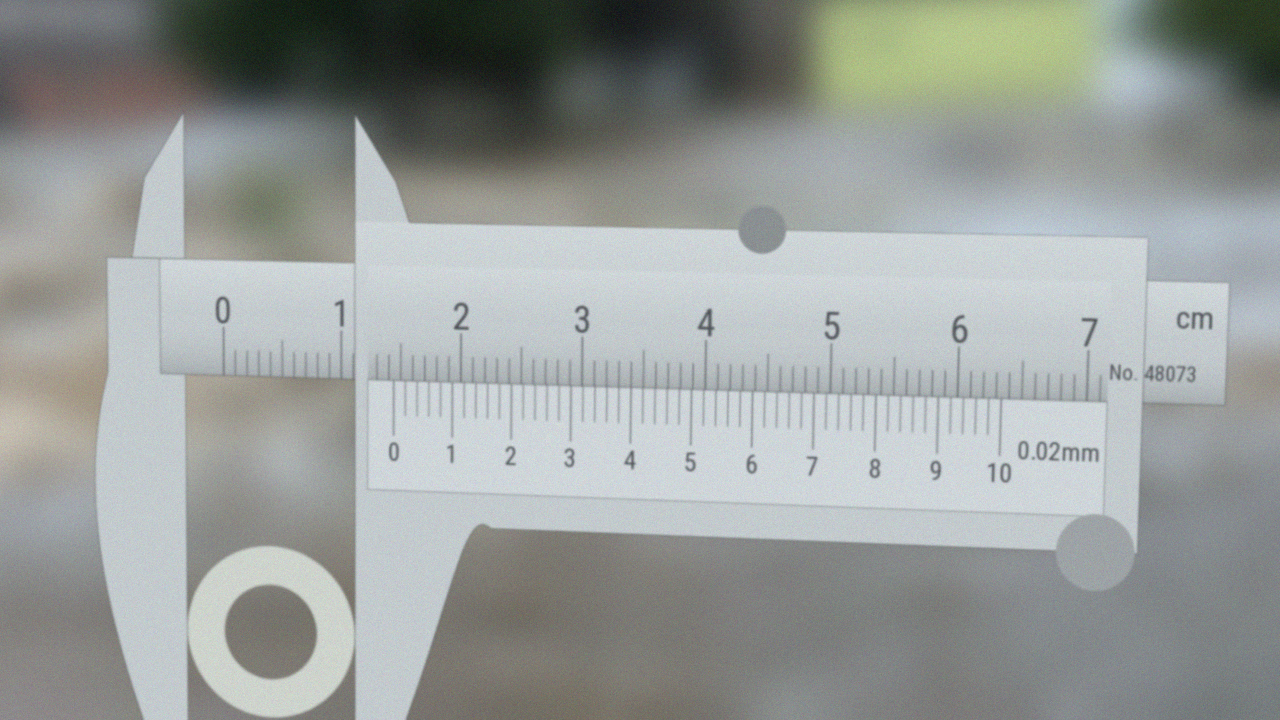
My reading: 14.4
